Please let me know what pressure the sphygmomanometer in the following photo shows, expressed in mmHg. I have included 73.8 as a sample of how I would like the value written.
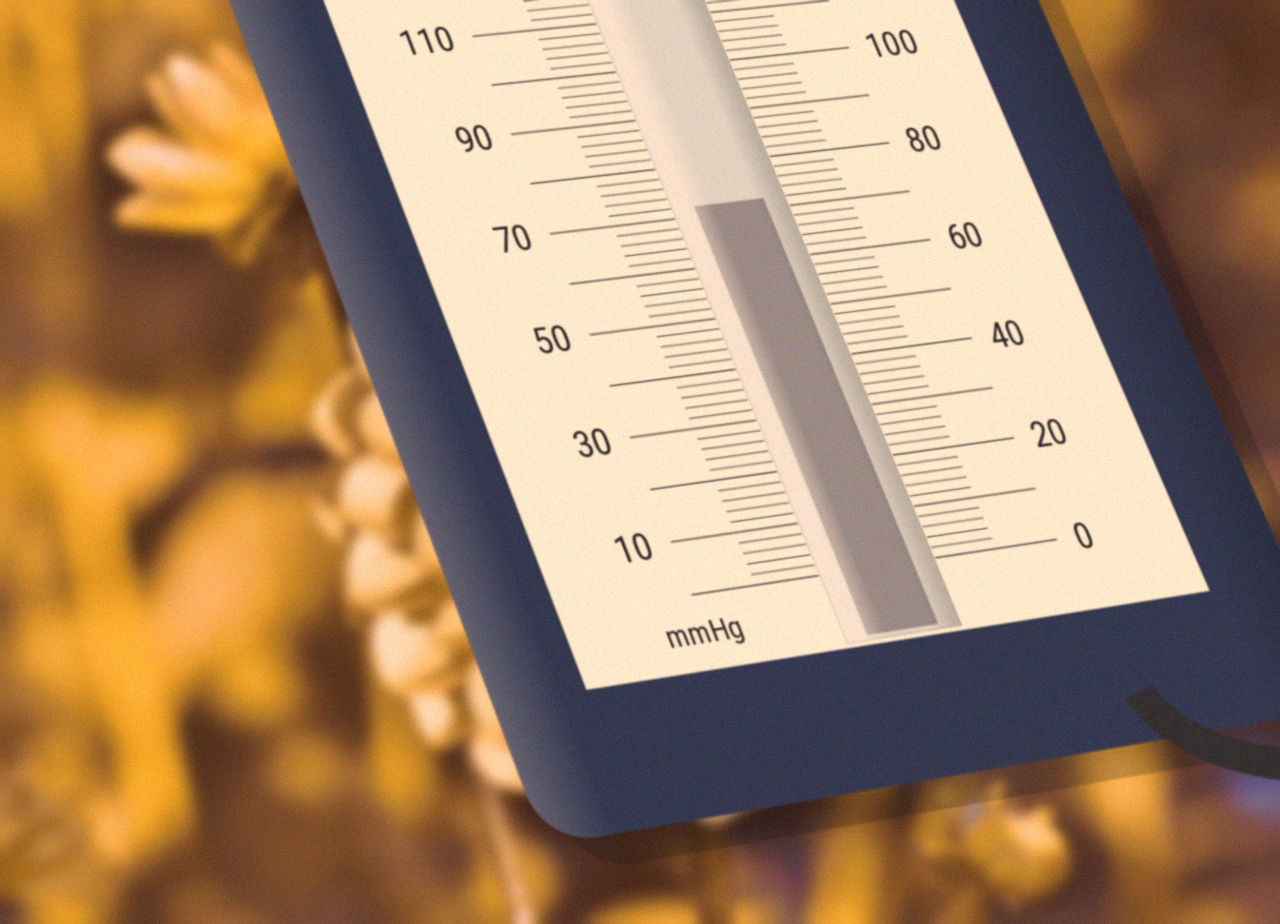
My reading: 72
